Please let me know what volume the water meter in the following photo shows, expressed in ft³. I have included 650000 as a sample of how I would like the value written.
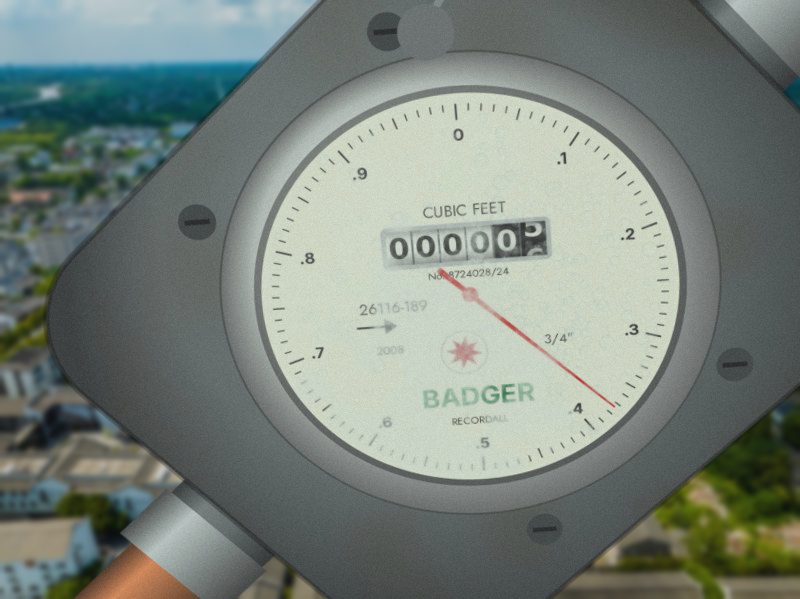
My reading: 5.37
